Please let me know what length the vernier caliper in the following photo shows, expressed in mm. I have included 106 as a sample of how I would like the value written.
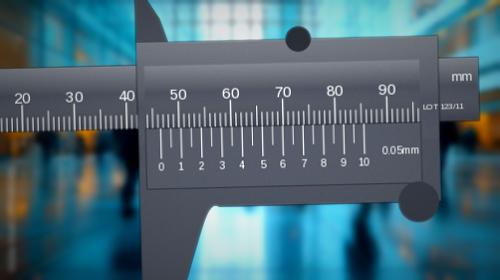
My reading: 46.5
